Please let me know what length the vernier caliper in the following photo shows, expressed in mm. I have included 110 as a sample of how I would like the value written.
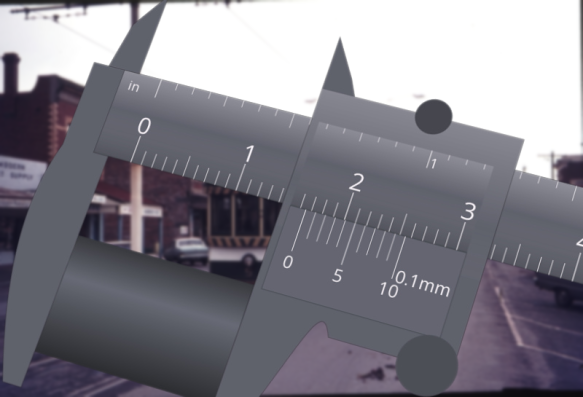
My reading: 16.5
